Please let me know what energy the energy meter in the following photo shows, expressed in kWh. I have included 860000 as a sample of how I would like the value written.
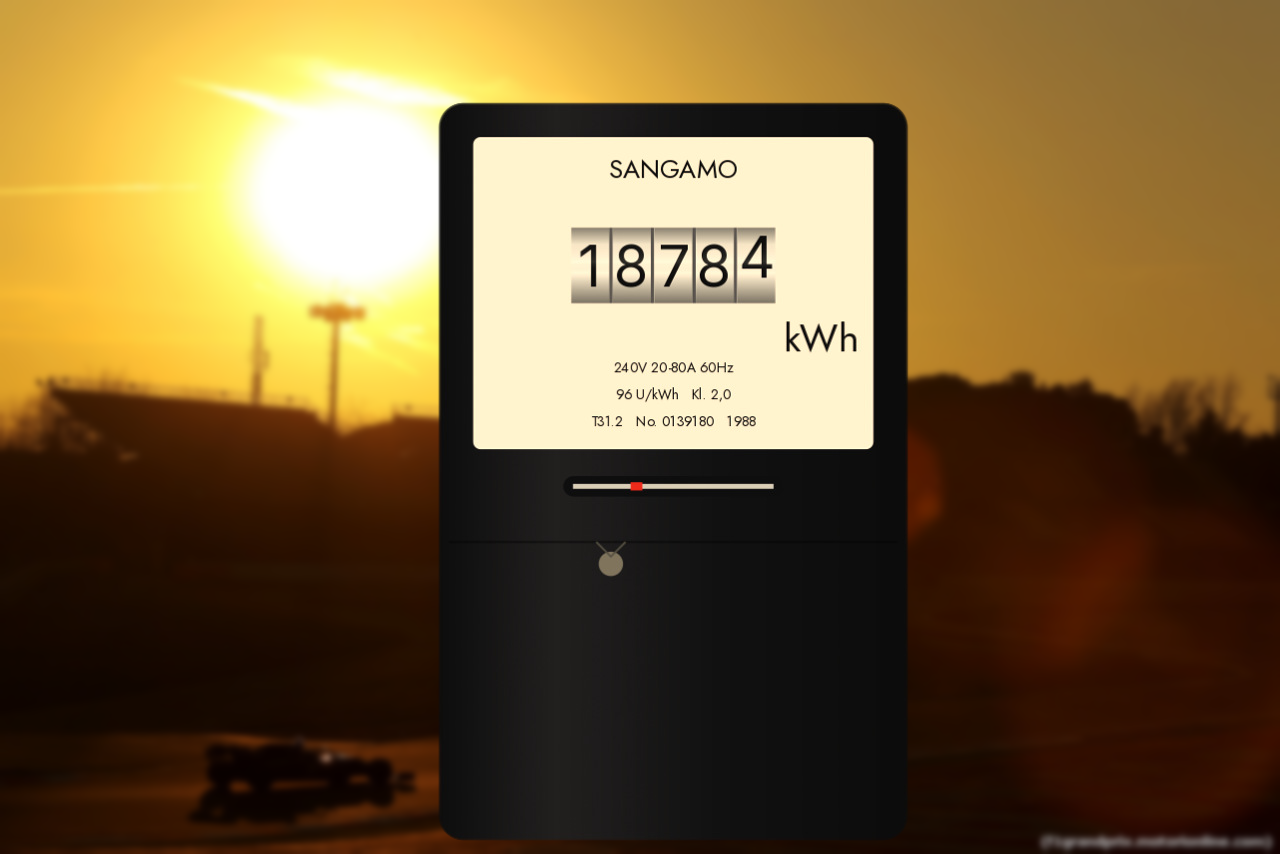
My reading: 18784
